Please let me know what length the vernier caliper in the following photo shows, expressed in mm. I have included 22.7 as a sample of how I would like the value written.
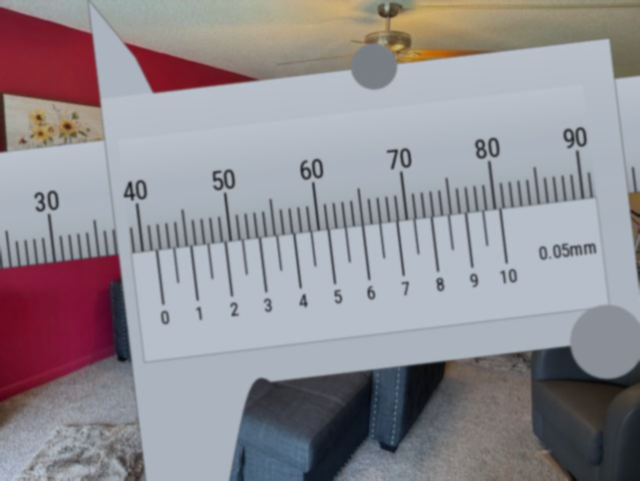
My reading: 41.6
